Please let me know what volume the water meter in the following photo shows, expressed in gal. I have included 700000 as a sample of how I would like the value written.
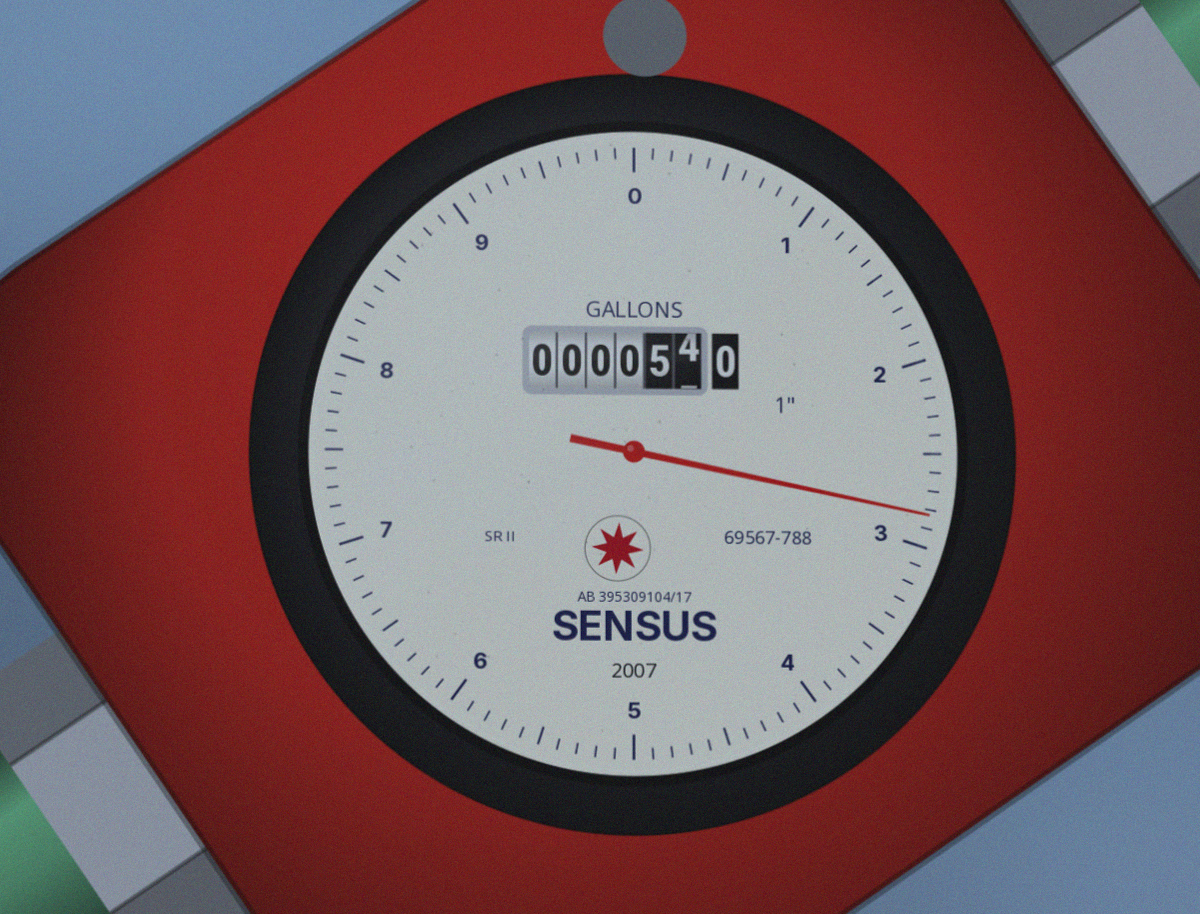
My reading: 542.8
